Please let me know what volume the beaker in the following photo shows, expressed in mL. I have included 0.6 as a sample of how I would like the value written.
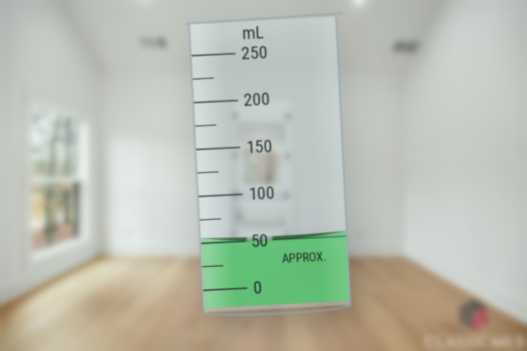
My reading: 50
